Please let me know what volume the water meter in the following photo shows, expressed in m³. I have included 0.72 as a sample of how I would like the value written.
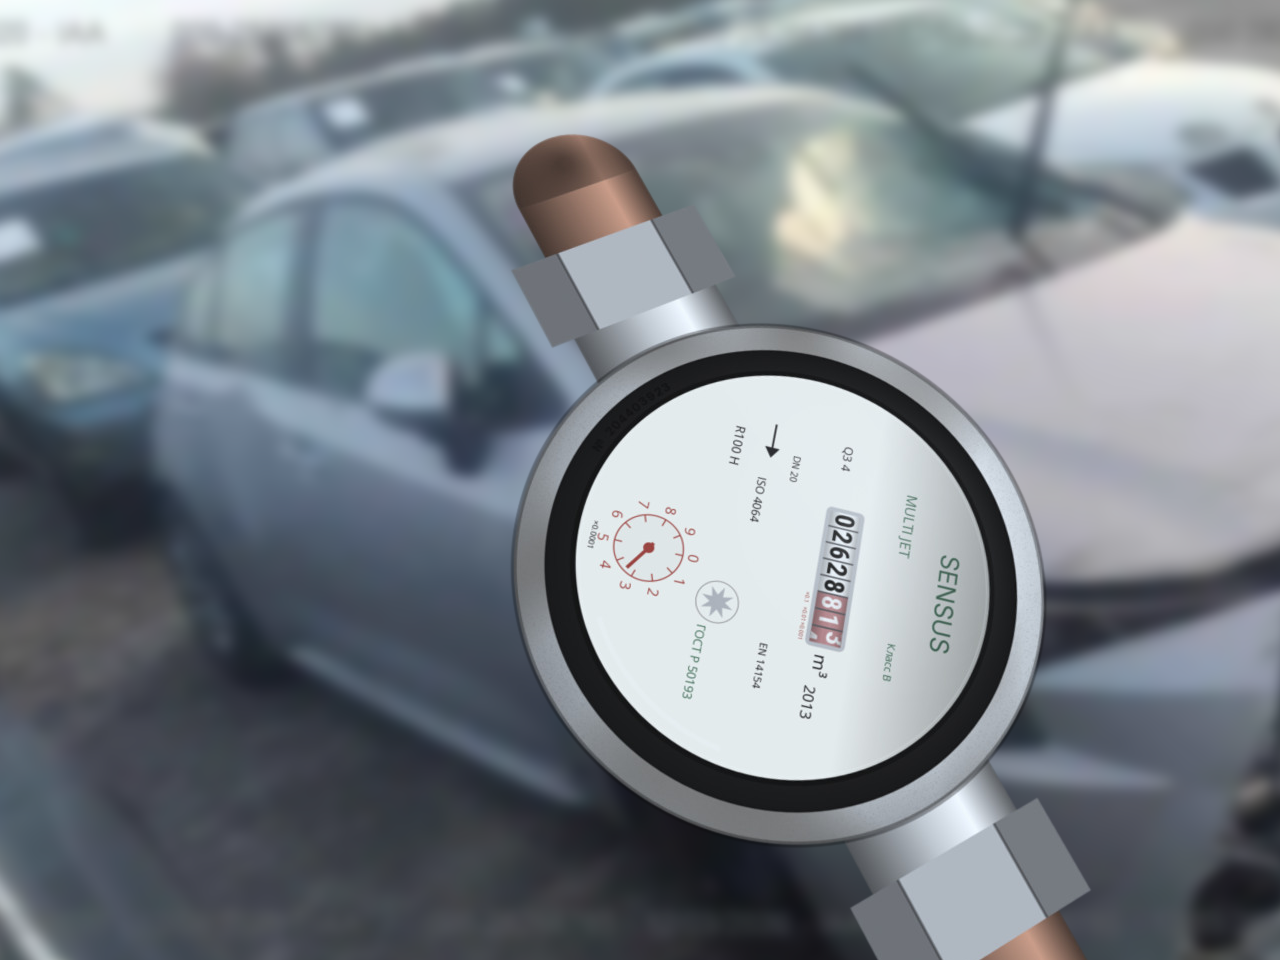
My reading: 2628.8133
